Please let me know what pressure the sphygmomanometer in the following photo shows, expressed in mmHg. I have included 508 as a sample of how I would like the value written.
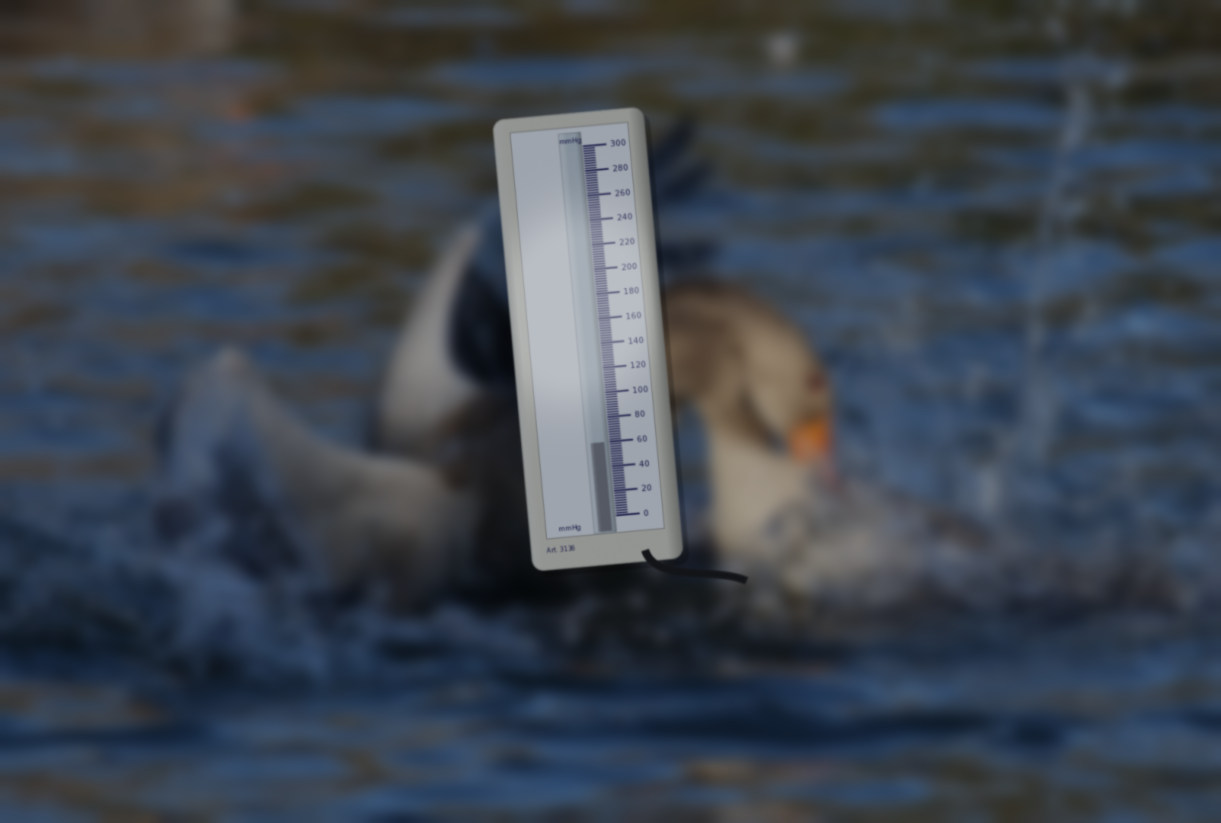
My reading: 60
